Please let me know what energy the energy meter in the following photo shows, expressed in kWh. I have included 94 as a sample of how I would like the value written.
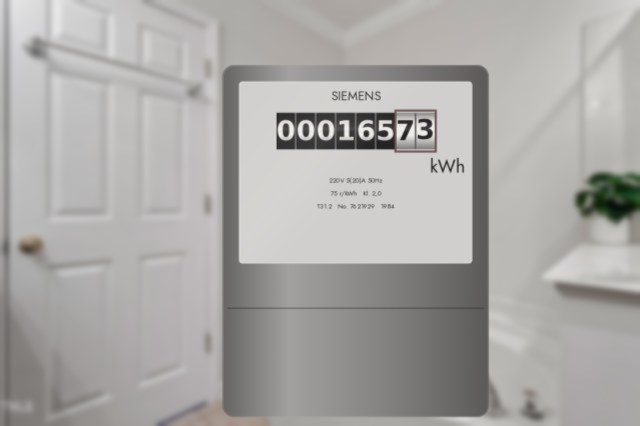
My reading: 165.73
